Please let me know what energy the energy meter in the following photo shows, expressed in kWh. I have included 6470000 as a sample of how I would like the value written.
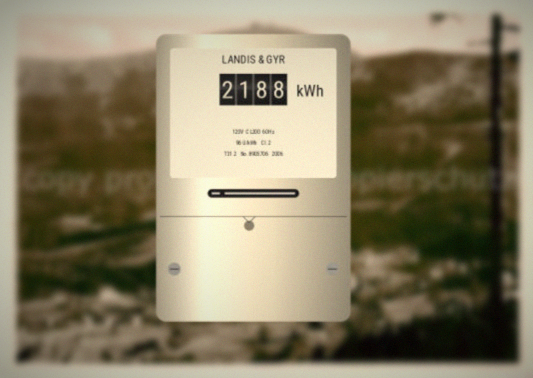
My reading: 2188
